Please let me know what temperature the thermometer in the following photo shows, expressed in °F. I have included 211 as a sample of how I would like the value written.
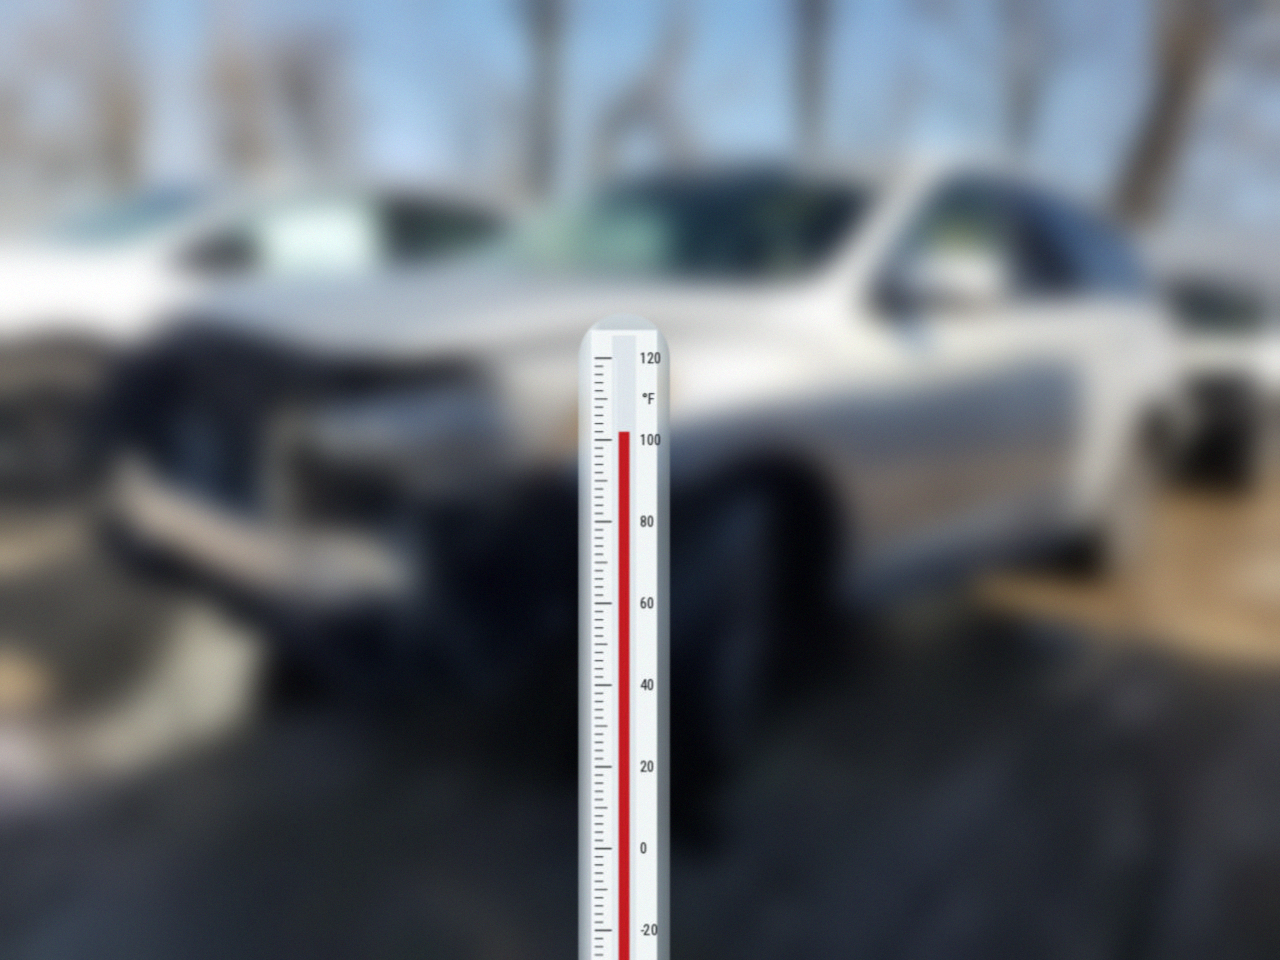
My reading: 102
